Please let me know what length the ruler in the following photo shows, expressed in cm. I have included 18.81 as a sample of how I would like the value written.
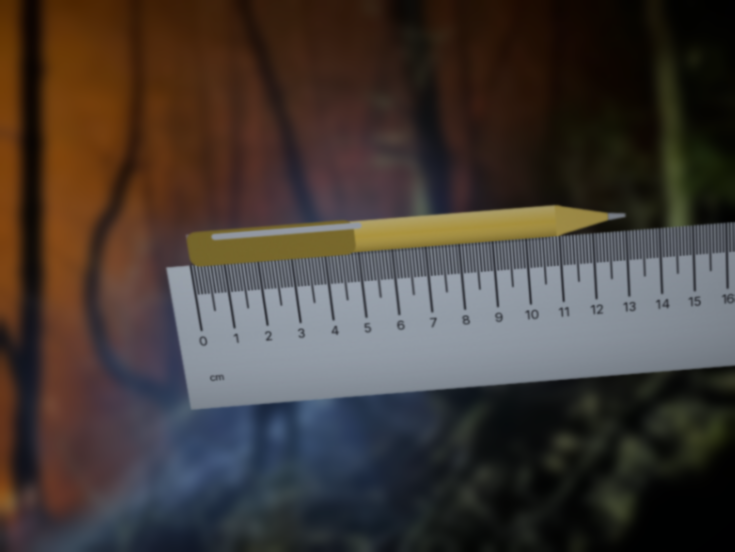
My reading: 13
